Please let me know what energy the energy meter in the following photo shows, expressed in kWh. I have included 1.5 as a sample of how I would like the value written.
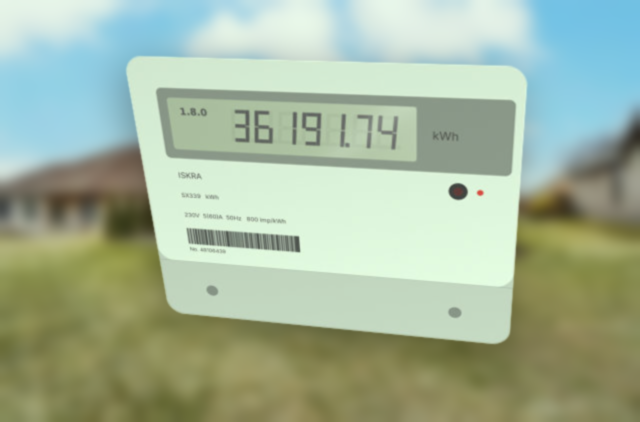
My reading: 36191.74
